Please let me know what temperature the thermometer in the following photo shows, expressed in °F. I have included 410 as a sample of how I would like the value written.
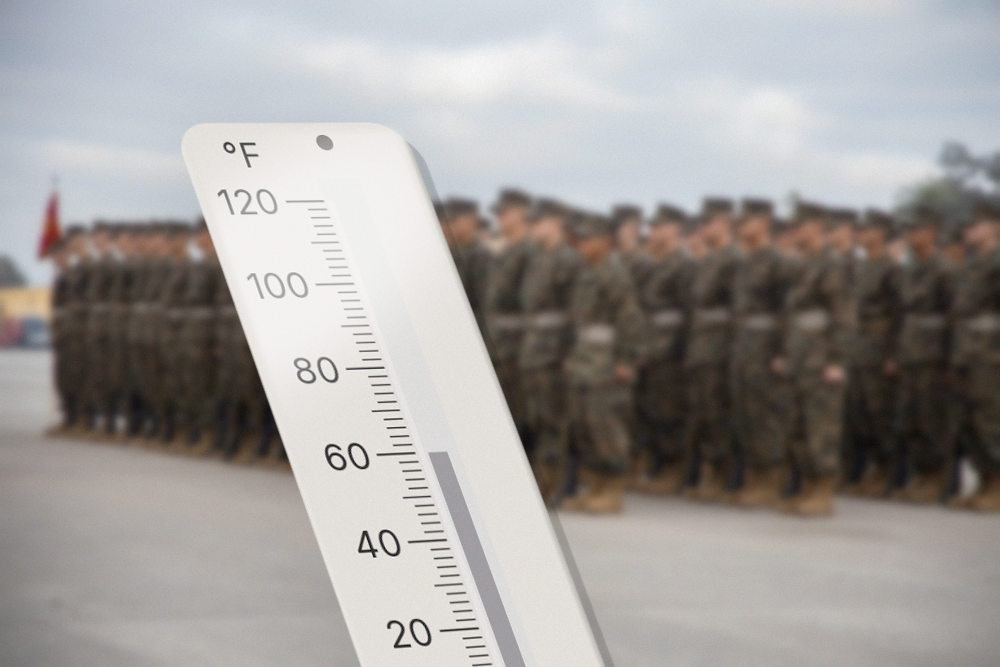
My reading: 60
